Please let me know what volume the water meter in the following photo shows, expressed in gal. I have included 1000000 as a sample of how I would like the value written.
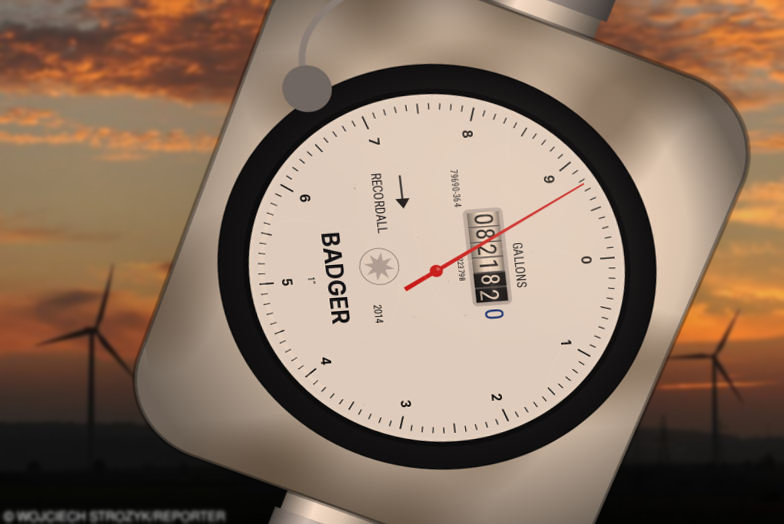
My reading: 821819.2
